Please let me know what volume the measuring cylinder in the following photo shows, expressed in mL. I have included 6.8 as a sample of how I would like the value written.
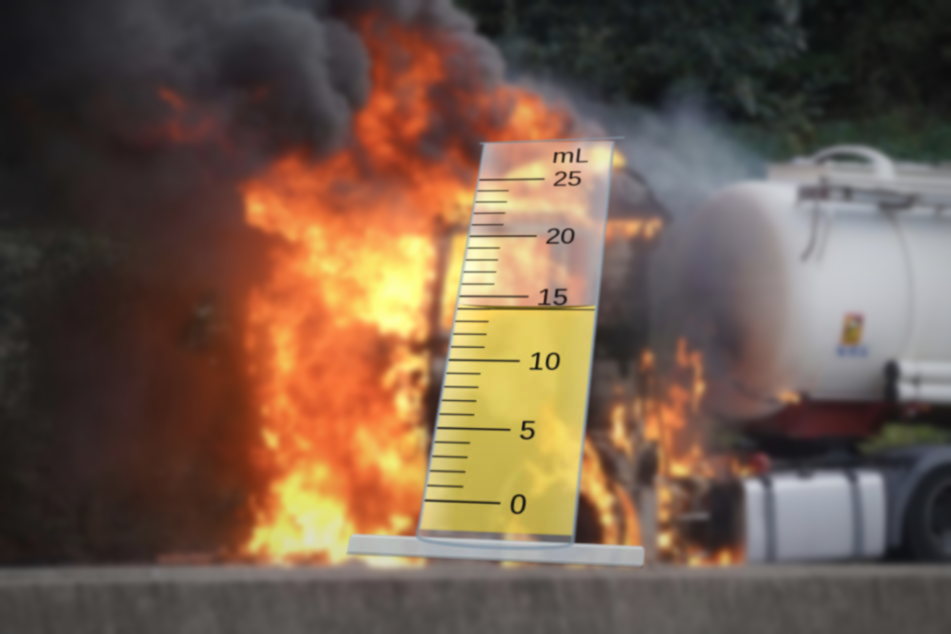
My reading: 14
